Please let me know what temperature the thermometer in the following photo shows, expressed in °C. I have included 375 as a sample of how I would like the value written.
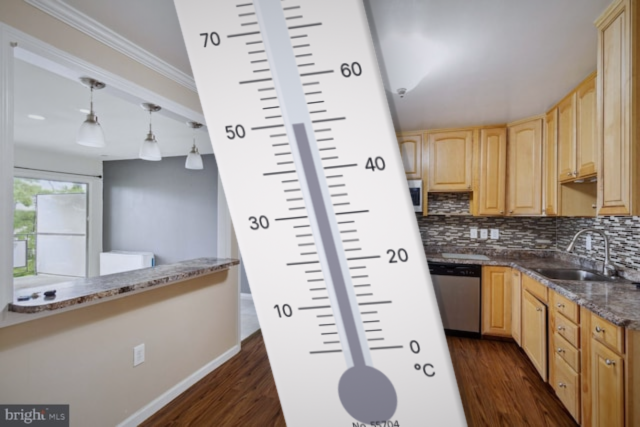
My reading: 50
